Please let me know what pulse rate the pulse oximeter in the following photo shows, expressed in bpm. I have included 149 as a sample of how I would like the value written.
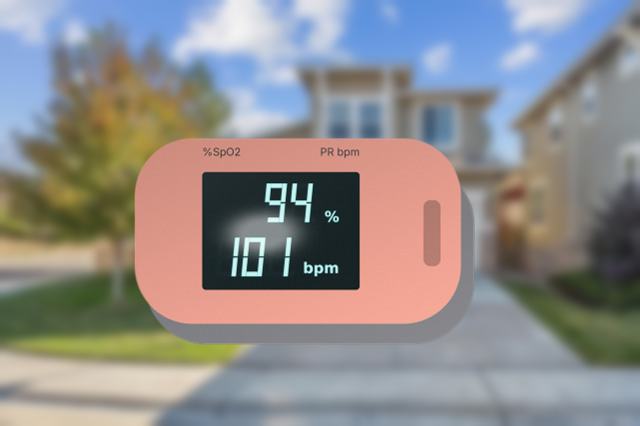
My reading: 101
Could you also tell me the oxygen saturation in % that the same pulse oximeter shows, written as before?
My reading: 94
